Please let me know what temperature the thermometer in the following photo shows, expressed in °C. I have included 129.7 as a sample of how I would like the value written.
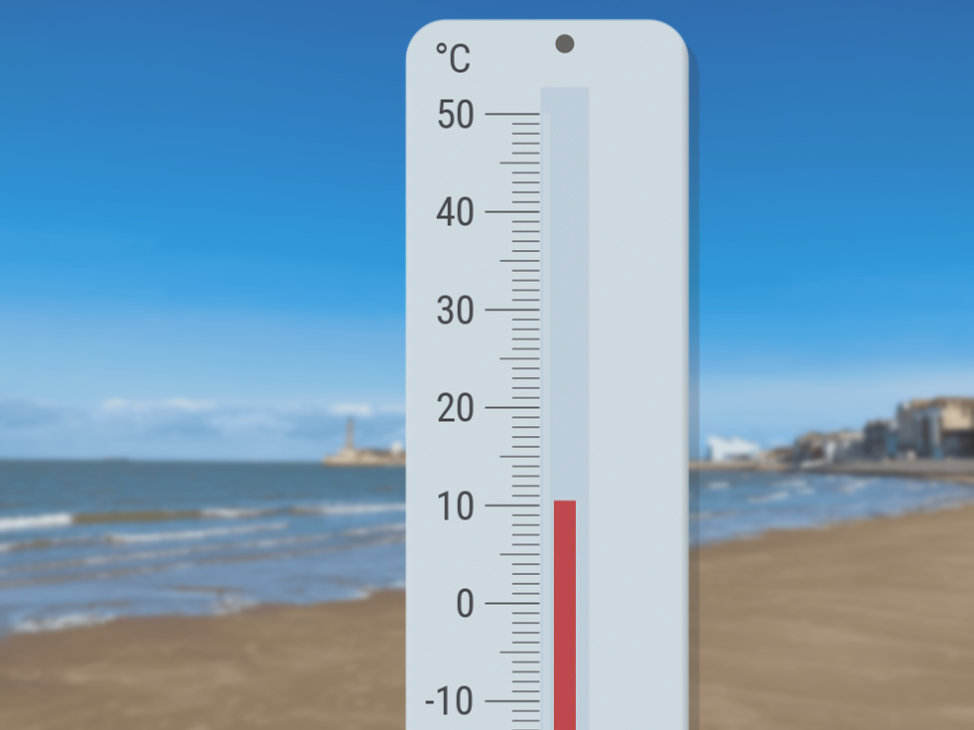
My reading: 10.5
